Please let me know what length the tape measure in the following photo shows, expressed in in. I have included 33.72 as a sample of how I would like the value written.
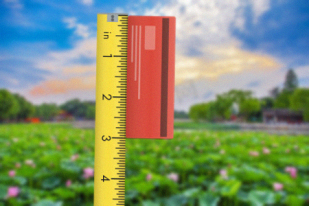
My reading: 3
